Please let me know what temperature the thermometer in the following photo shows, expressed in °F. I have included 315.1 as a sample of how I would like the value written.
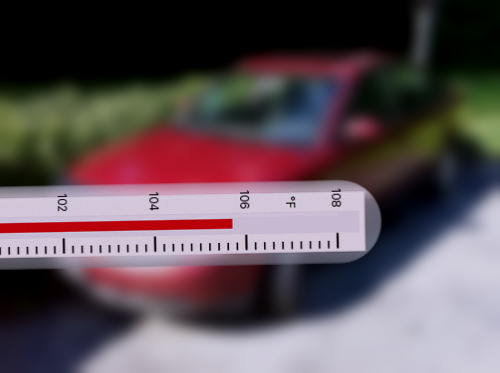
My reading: 105.7
